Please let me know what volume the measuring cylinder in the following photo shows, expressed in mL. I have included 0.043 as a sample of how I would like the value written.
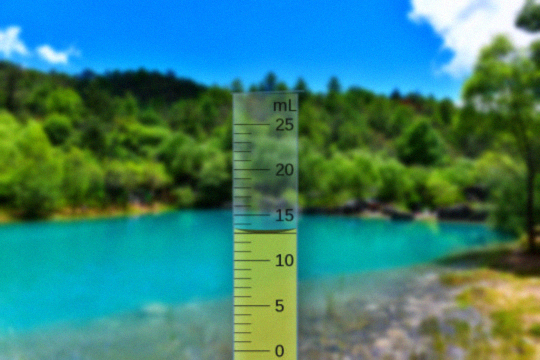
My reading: 13
